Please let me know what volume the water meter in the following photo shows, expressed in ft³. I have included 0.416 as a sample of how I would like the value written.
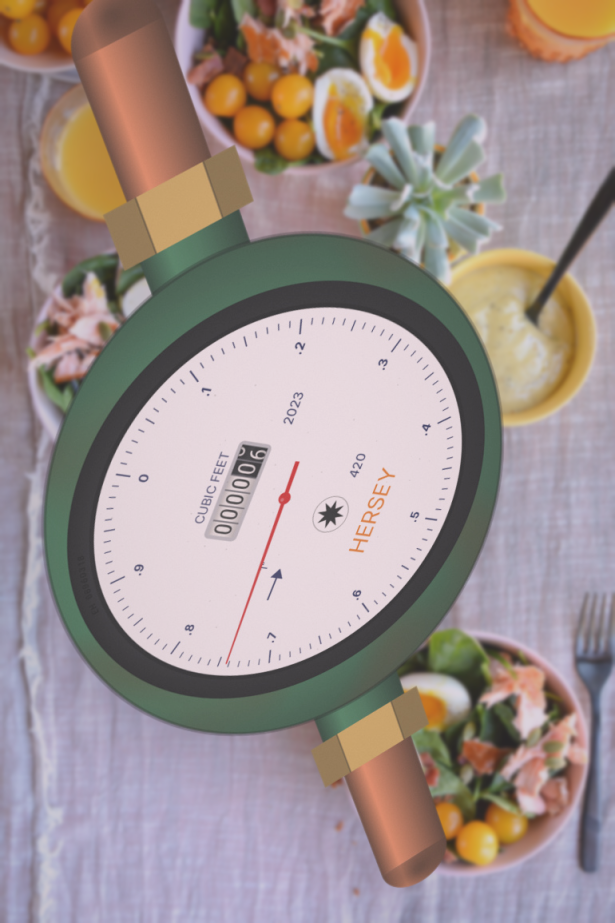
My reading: 5.74
